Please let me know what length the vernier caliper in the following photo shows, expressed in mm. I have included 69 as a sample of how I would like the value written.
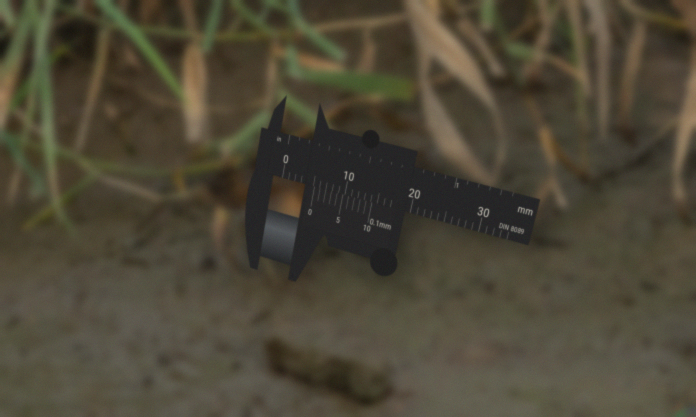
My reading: 5.2
